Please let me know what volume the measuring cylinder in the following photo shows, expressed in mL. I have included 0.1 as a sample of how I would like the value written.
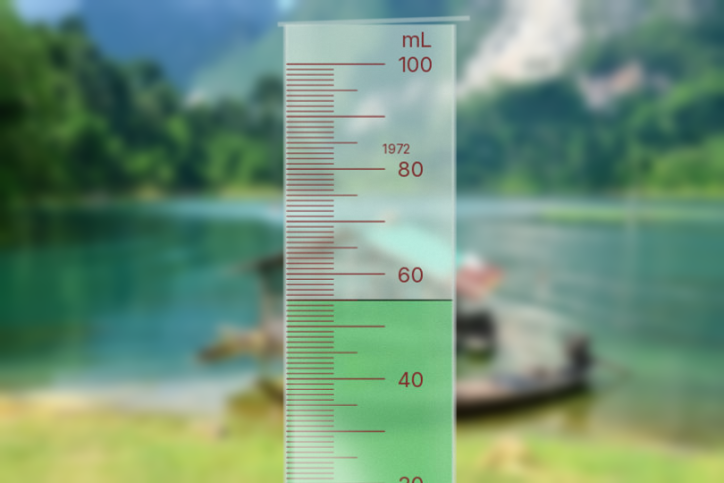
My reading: 55
